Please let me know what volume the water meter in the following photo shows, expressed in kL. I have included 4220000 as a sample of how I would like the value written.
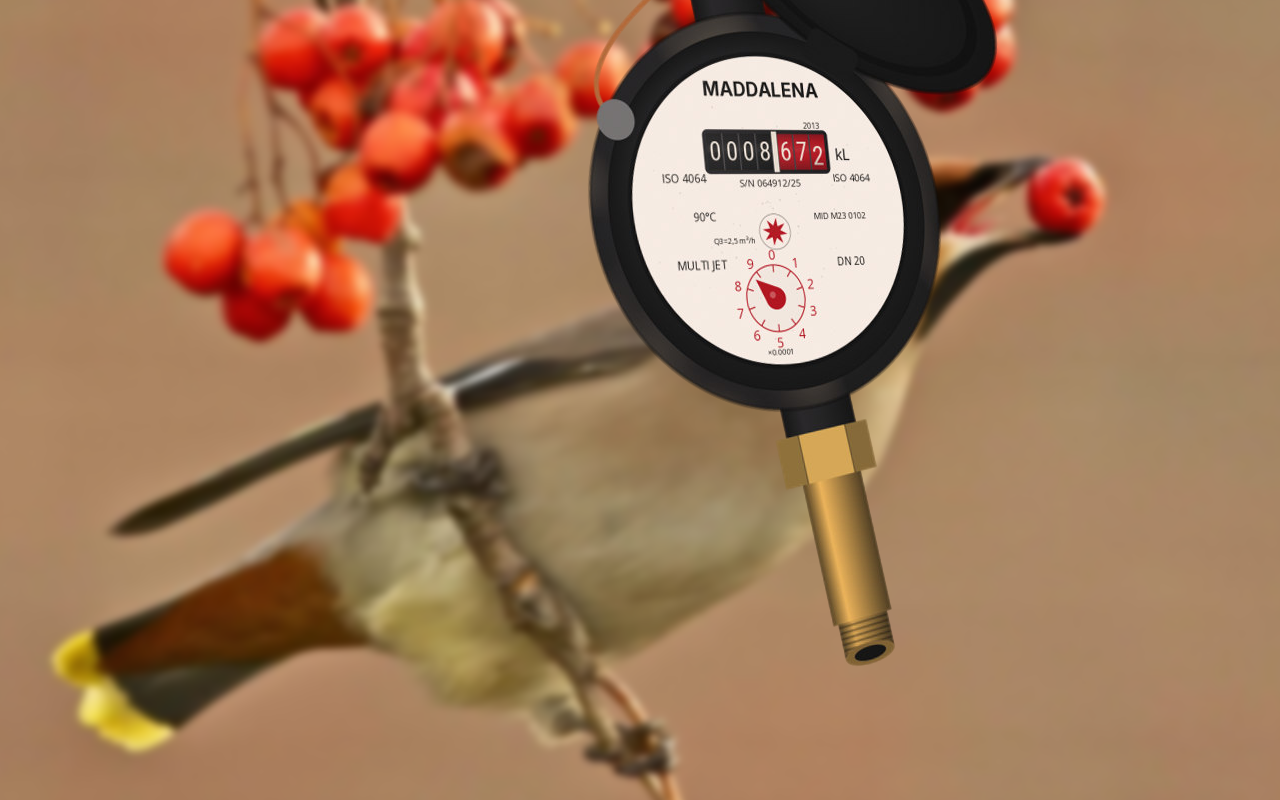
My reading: 8.6718
